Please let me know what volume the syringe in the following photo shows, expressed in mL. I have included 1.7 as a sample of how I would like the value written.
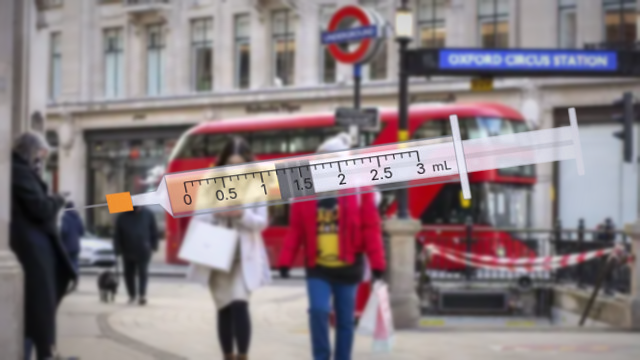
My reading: 1.2
